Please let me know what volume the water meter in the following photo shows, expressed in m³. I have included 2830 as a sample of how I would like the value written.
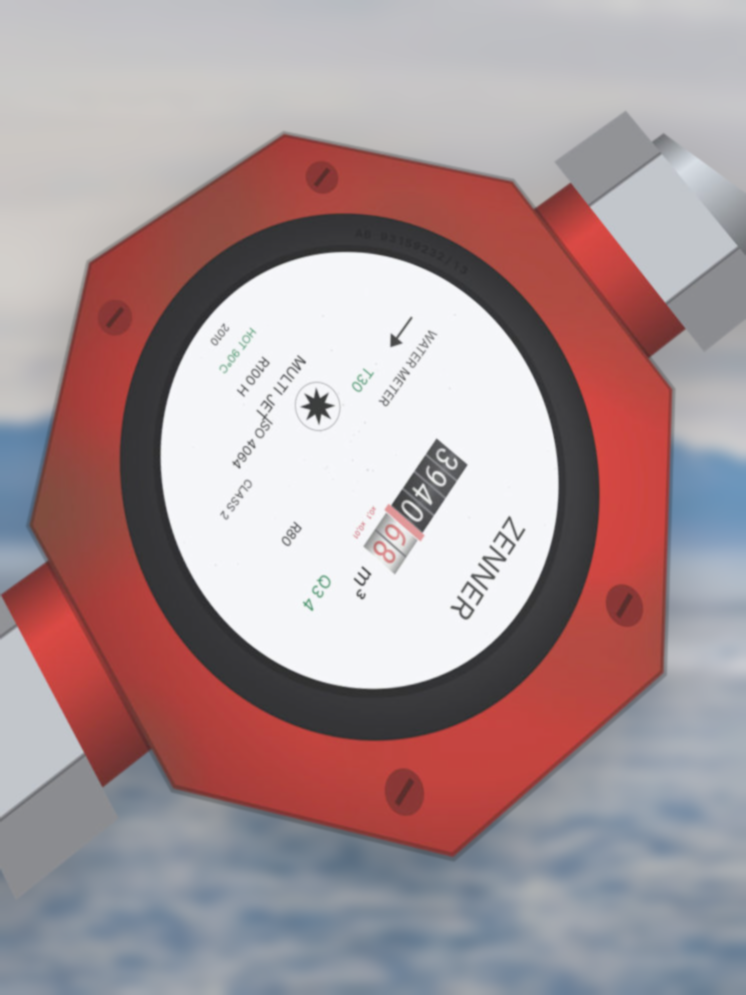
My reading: 3940.68
